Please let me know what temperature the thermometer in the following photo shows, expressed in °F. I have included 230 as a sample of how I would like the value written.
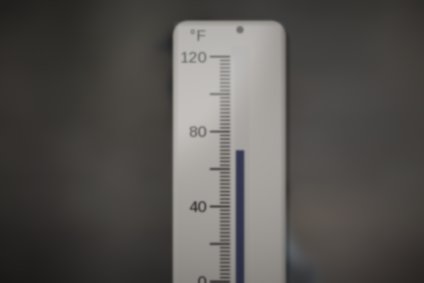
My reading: 70
